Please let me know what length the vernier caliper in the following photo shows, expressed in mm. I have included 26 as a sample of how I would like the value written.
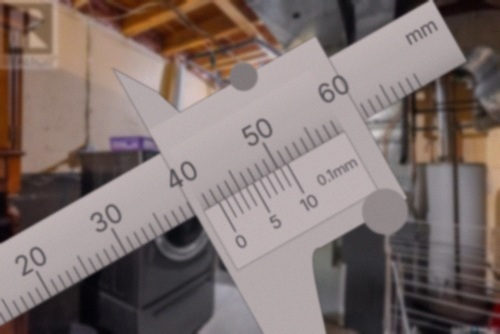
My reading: 42.2
